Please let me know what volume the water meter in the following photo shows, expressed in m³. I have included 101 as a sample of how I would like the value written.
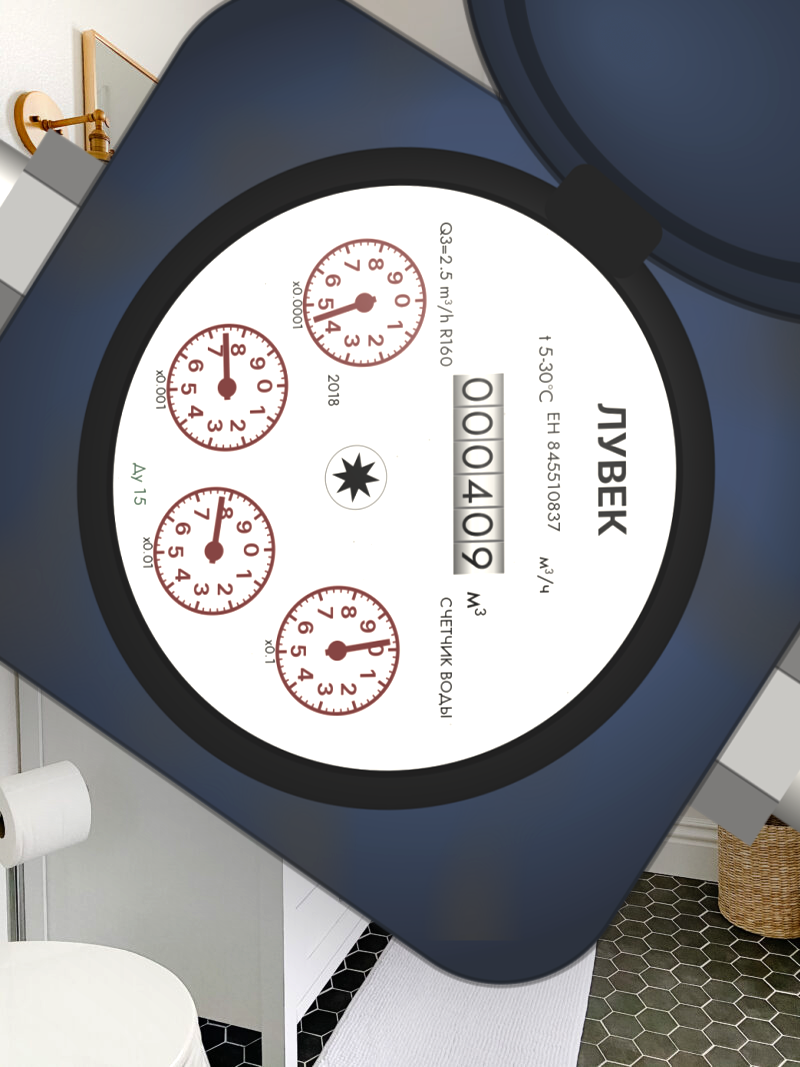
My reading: 408.9774
